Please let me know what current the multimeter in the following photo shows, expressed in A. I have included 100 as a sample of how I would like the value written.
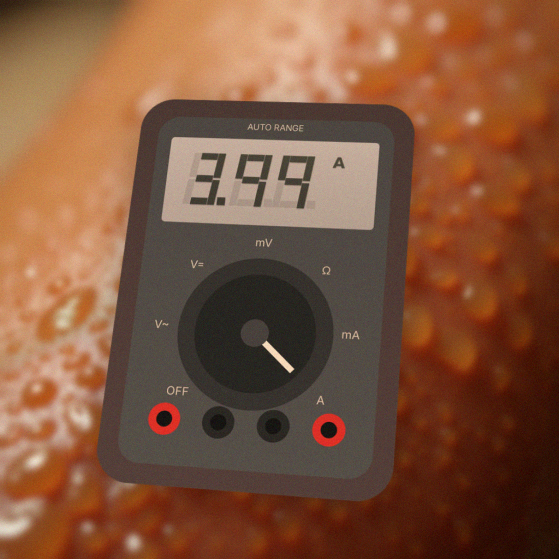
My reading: 3.99
